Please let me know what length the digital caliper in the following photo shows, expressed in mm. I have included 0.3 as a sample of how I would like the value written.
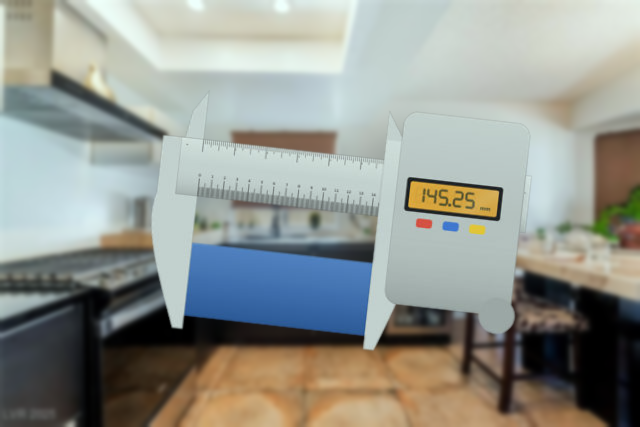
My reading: 145.25
